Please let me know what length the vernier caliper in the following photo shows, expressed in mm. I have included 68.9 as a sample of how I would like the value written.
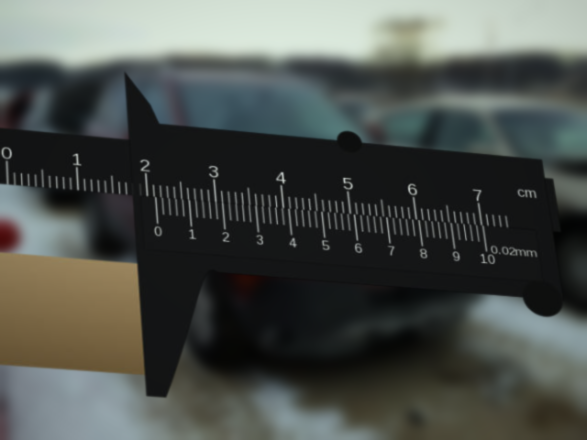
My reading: 21.2
